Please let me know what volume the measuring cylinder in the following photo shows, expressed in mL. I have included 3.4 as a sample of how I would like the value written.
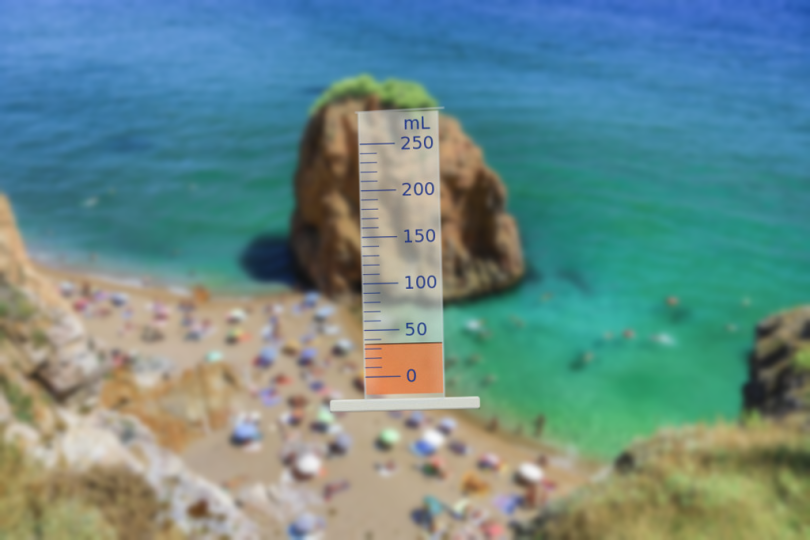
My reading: 35
